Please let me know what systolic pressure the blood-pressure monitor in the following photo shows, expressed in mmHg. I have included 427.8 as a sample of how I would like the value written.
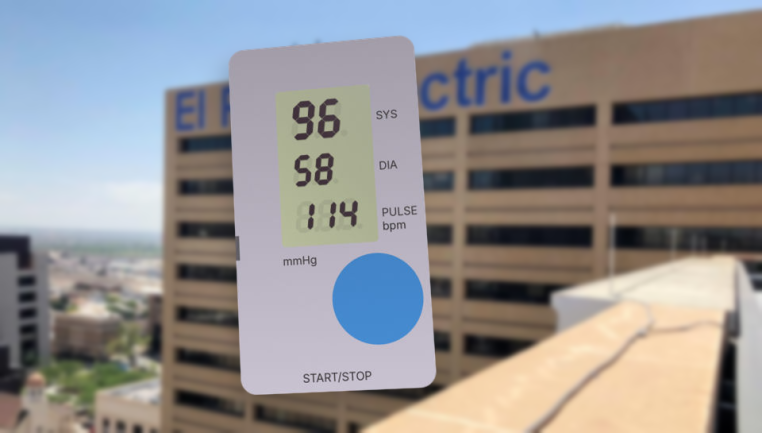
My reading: 96
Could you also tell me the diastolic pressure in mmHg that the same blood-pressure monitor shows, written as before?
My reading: 58
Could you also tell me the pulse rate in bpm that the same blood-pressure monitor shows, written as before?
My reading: 114
